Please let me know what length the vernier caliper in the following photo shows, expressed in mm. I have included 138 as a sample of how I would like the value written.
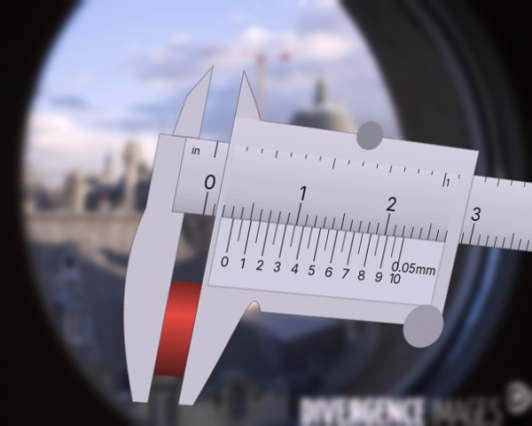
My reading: 3.2
